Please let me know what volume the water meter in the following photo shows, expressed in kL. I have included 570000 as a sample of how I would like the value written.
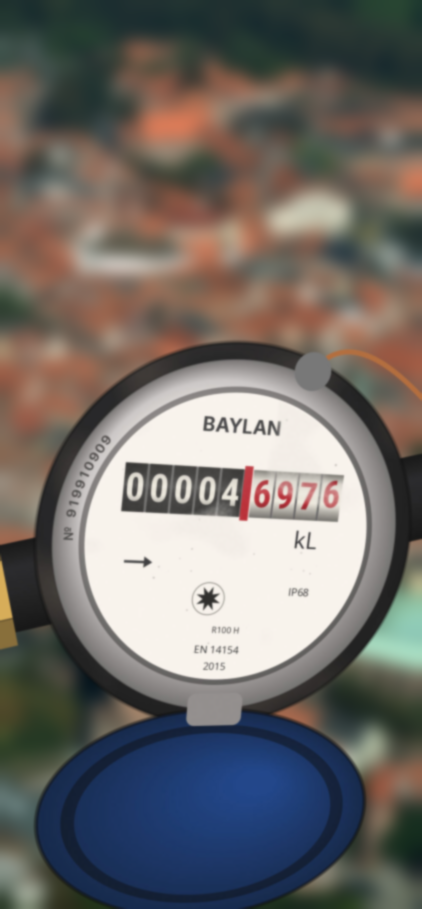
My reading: 4.6976
